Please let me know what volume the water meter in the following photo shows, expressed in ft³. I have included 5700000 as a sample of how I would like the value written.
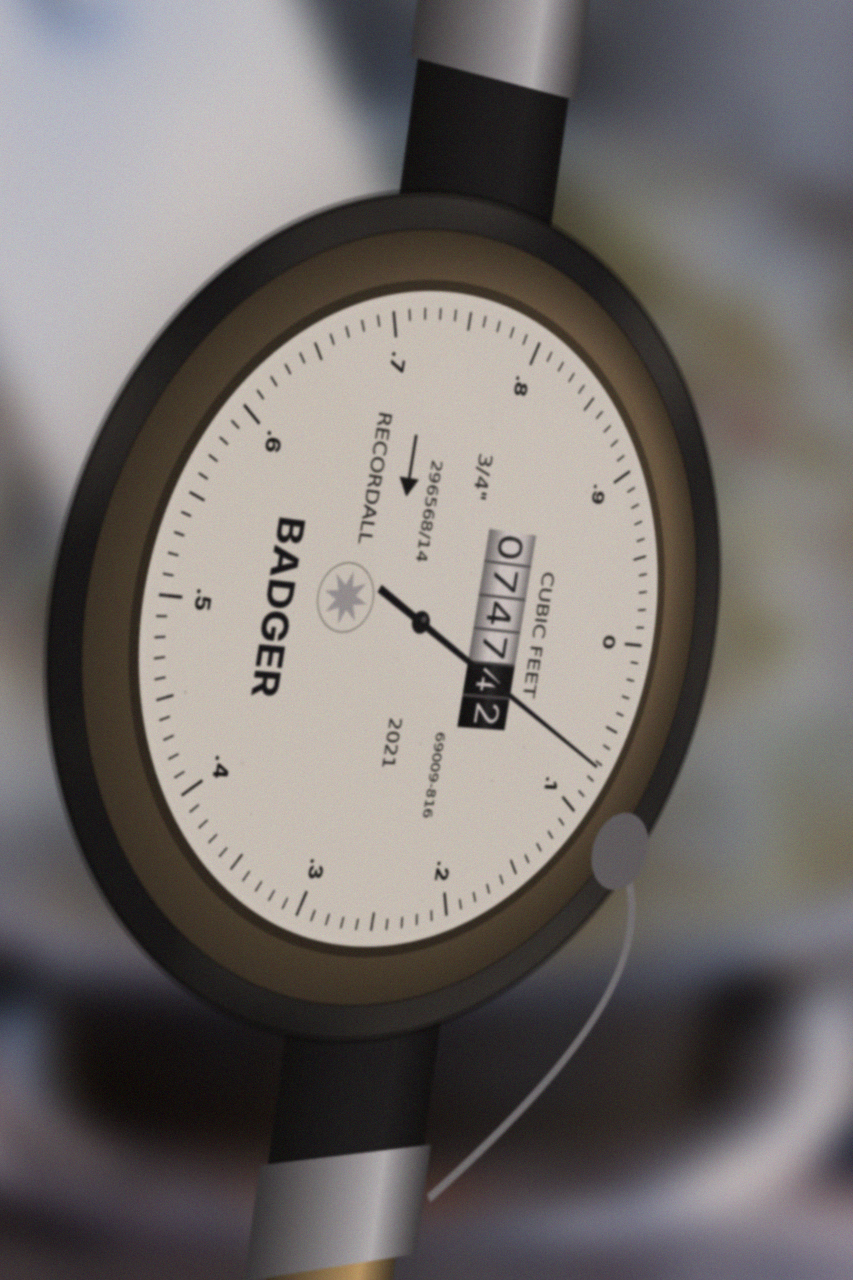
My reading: 74742.07
